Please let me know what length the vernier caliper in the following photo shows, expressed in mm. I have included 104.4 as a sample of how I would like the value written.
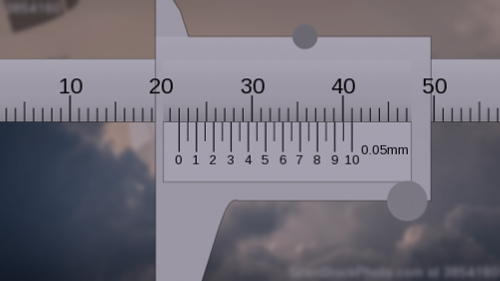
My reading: 22.0
